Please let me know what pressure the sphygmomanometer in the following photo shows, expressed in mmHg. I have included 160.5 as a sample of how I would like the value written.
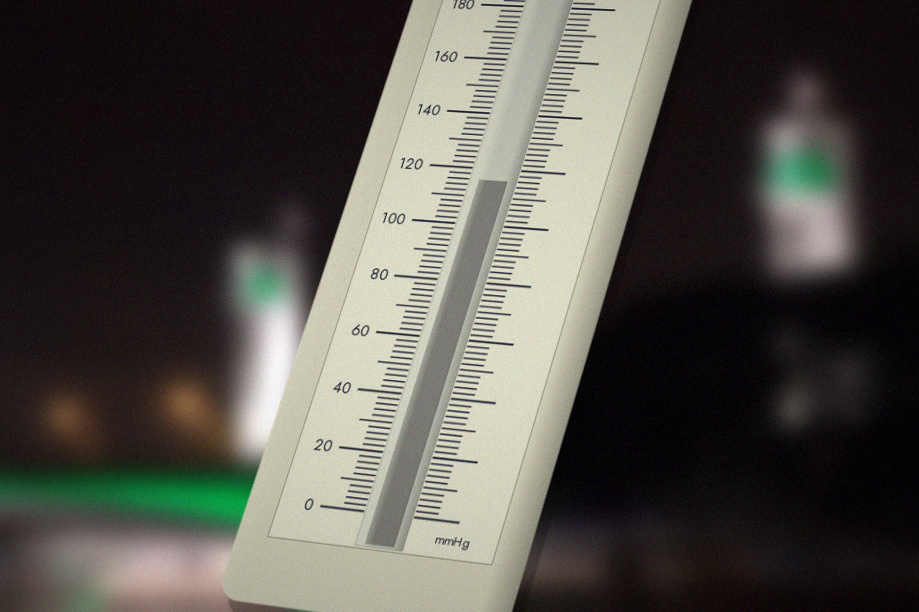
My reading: 116
